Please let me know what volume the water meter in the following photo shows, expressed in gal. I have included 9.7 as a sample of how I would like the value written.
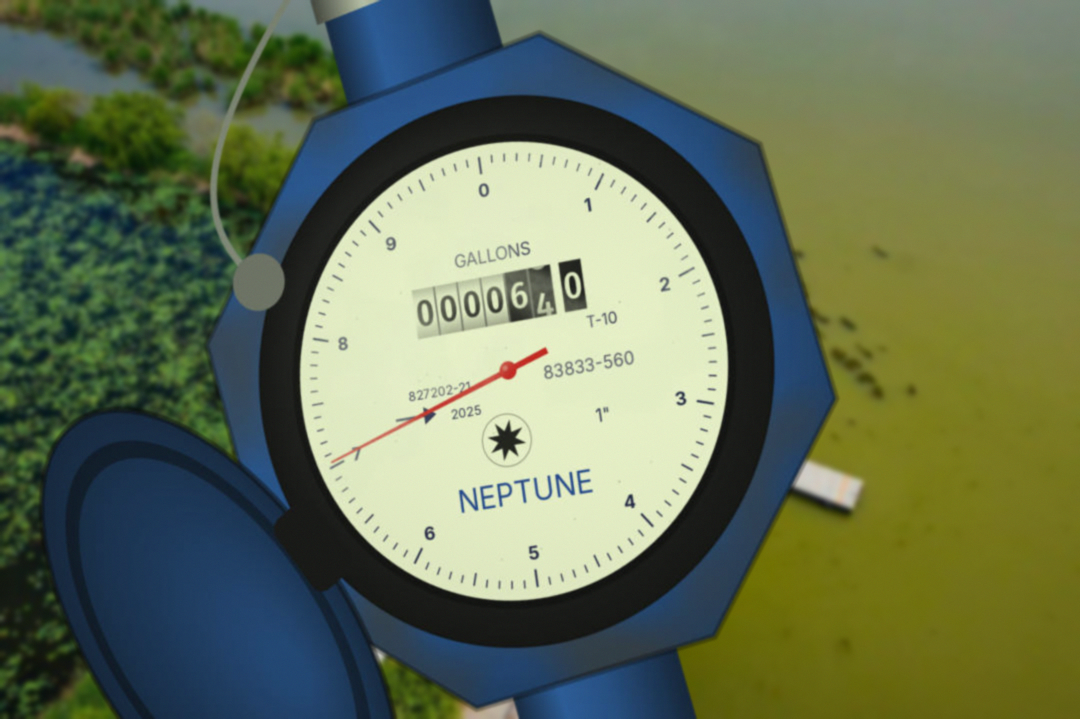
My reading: 637.0
